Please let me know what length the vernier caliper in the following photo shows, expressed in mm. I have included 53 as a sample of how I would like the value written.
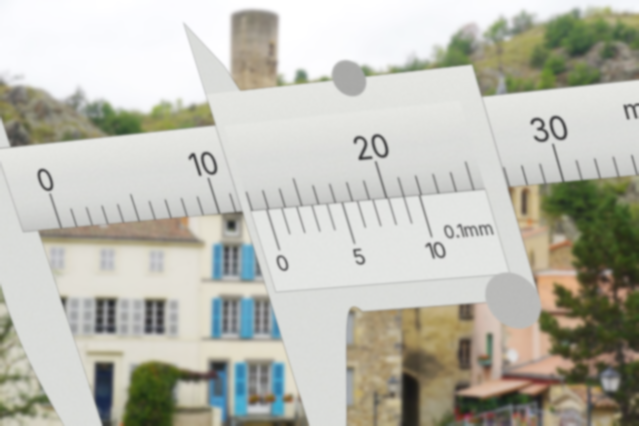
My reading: 12.9
